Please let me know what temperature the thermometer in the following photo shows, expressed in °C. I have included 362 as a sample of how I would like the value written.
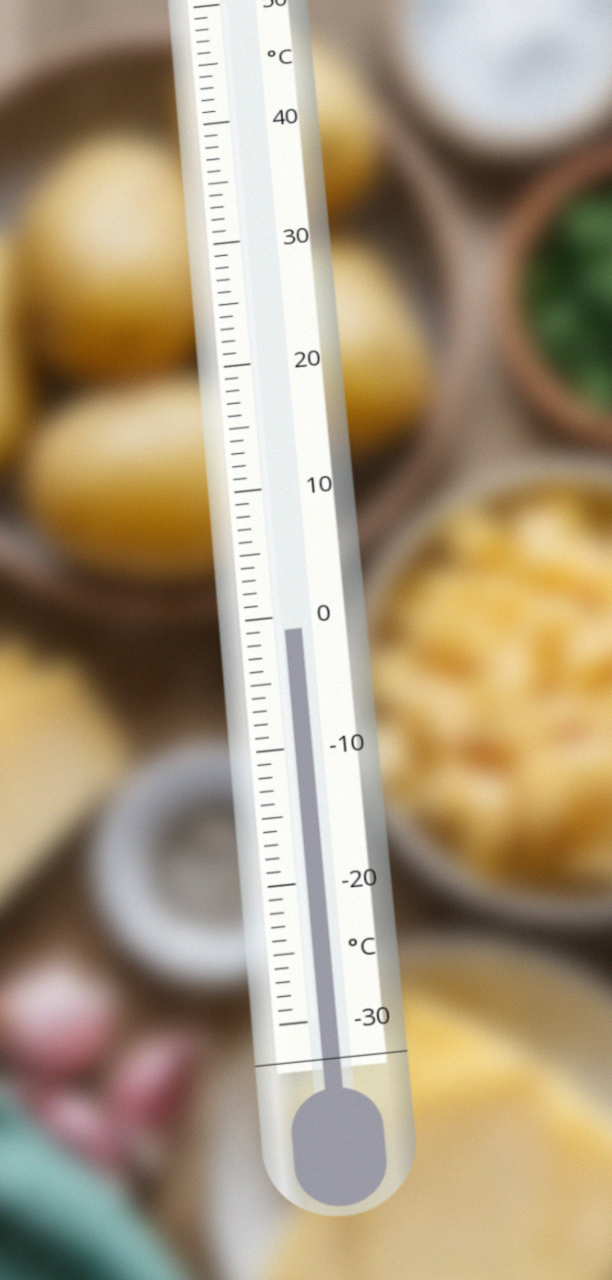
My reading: -1
